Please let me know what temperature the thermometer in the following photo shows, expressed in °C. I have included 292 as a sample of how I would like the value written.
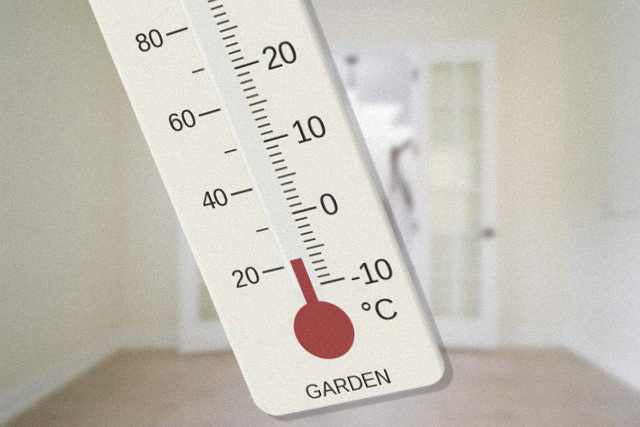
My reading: -6
